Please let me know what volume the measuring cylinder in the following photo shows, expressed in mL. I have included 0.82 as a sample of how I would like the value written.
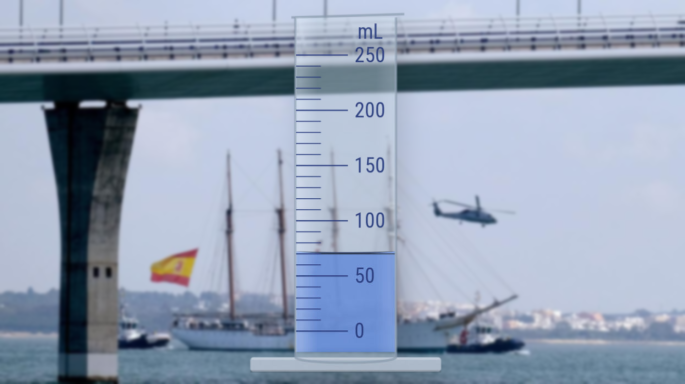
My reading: 70
